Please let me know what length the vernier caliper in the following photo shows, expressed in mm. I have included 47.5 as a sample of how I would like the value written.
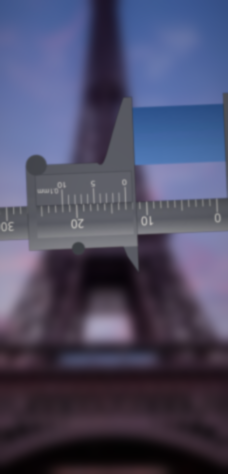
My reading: 13.0
